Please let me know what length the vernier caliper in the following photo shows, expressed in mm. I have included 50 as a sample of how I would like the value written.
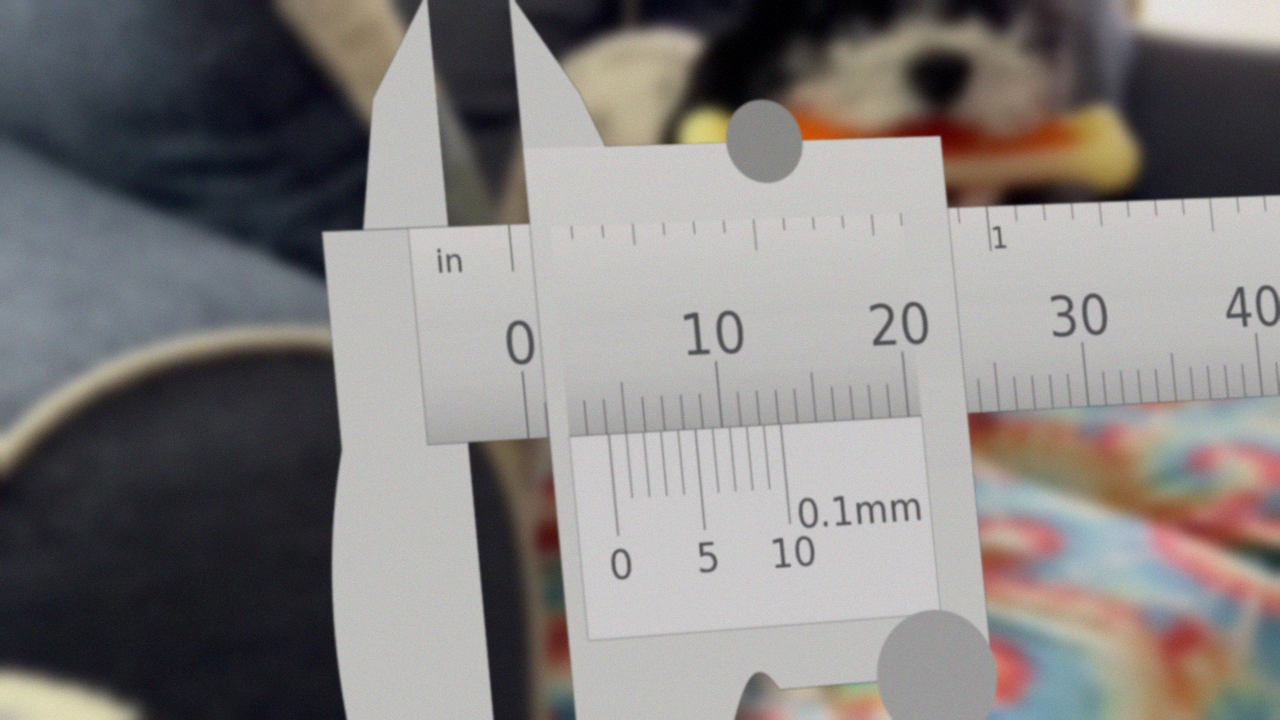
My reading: 4.1
